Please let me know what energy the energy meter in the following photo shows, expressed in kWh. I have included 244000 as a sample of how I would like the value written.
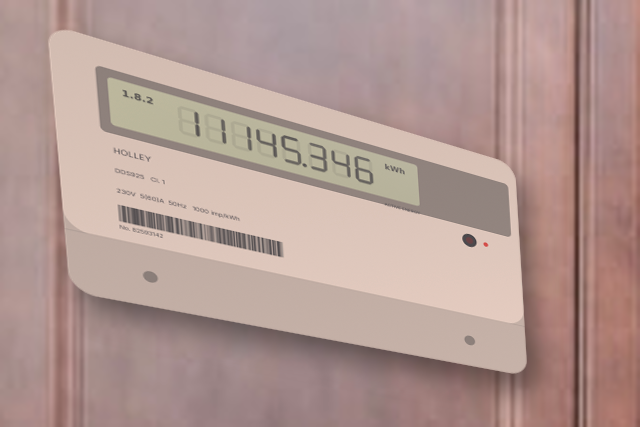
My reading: 11145.346
